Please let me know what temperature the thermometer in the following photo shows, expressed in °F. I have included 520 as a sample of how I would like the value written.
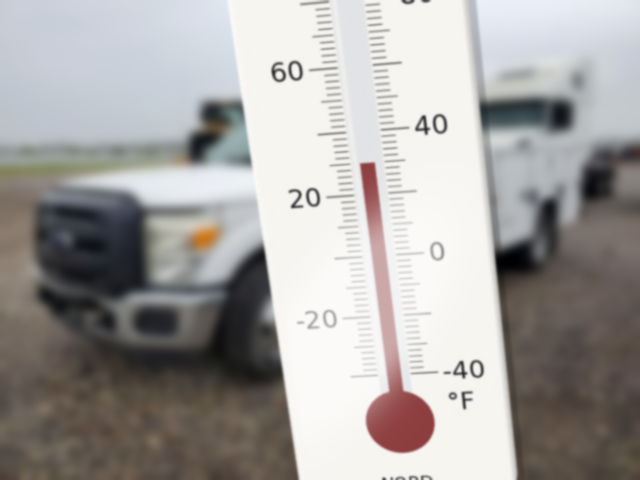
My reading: 30
